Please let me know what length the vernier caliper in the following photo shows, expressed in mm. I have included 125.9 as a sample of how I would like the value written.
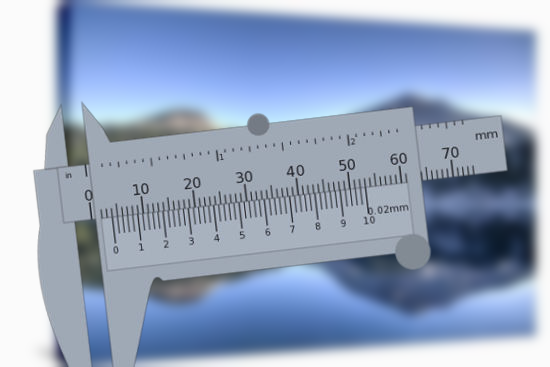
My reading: 4.0
